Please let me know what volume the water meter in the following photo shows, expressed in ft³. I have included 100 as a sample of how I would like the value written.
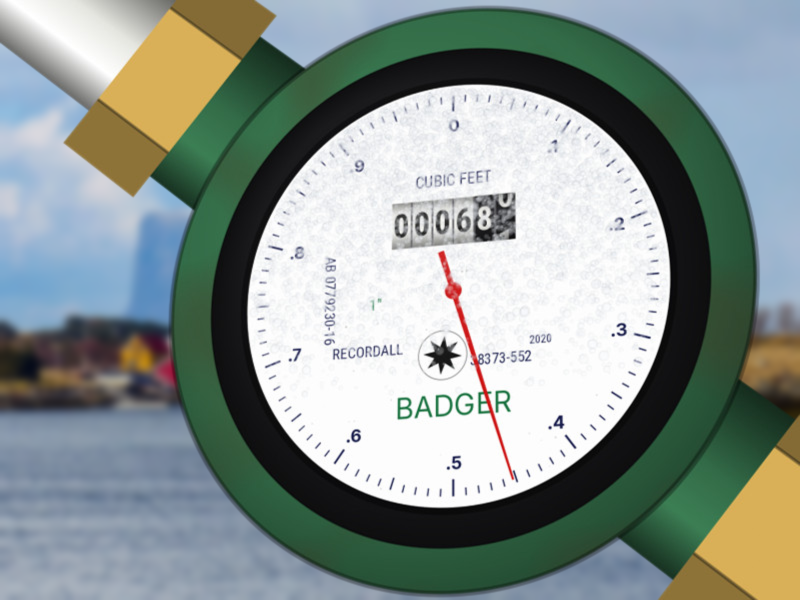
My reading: 680.45
